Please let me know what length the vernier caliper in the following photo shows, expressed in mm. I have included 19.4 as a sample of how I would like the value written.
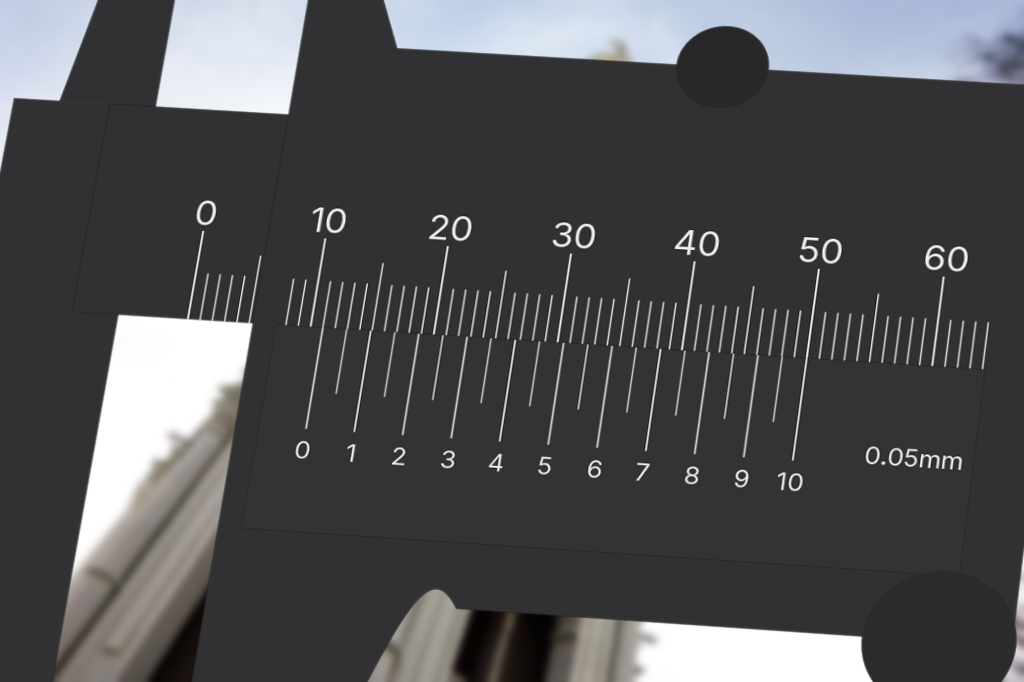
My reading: 11.0
